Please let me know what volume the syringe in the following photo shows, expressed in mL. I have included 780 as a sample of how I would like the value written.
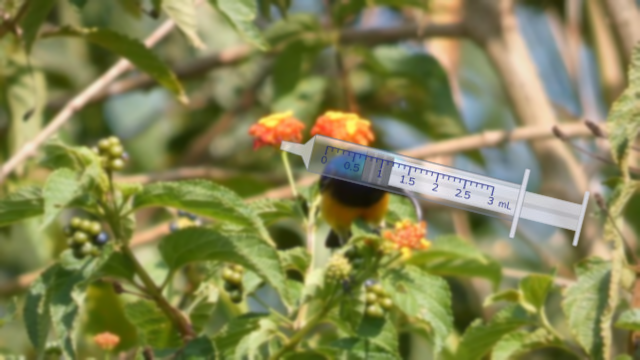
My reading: 0.7
